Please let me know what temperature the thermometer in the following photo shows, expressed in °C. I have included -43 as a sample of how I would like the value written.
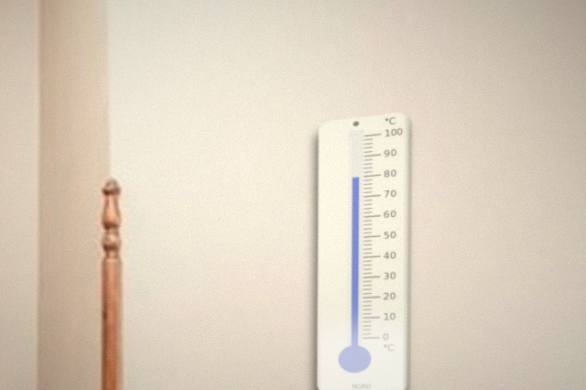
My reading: 80
